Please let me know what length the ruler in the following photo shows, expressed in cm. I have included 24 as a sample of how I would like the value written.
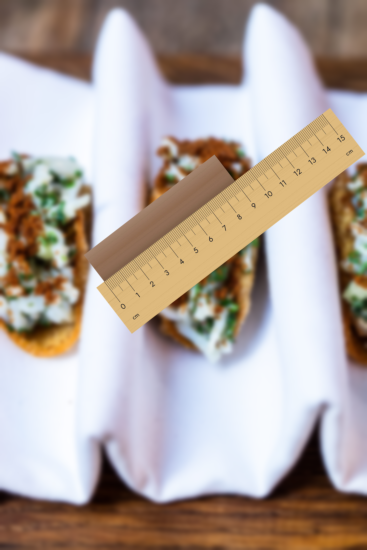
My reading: 9
